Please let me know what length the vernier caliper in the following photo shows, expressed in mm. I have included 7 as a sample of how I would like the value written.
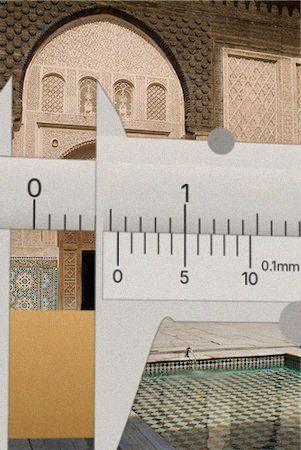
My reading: 5.5
